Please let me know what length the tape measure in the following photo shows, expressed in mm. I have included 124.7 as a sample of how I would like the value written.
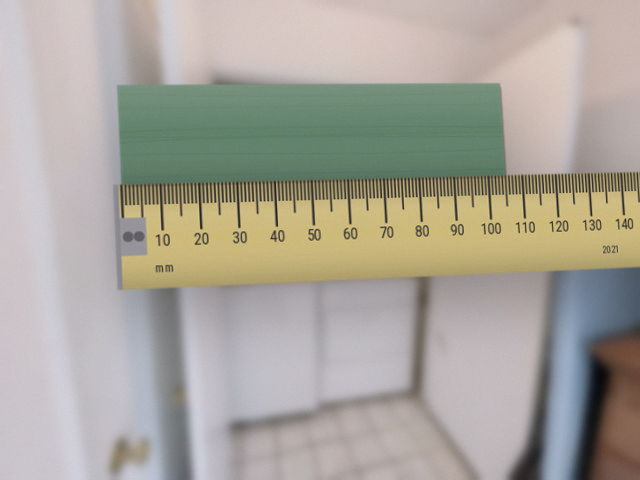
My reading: 105
